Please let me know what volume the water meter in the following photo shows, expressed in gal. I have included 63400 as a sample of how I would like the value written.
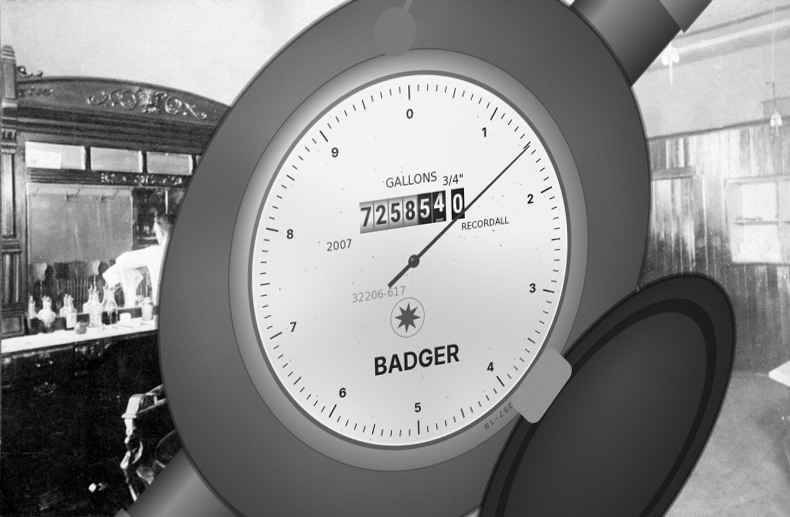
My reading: 7258541.5
